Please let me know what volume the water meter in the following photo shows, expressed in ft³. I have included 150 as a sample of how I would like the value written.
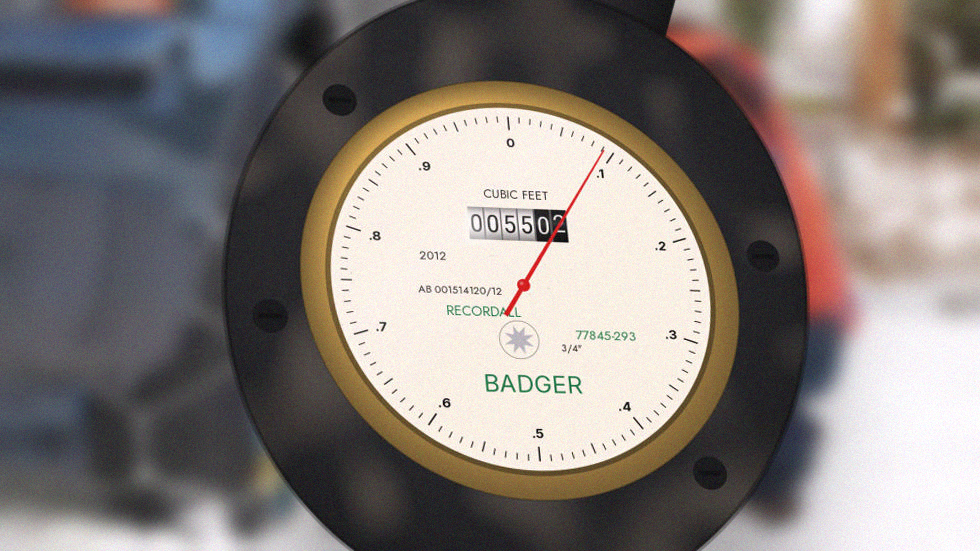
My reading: 5502.09
